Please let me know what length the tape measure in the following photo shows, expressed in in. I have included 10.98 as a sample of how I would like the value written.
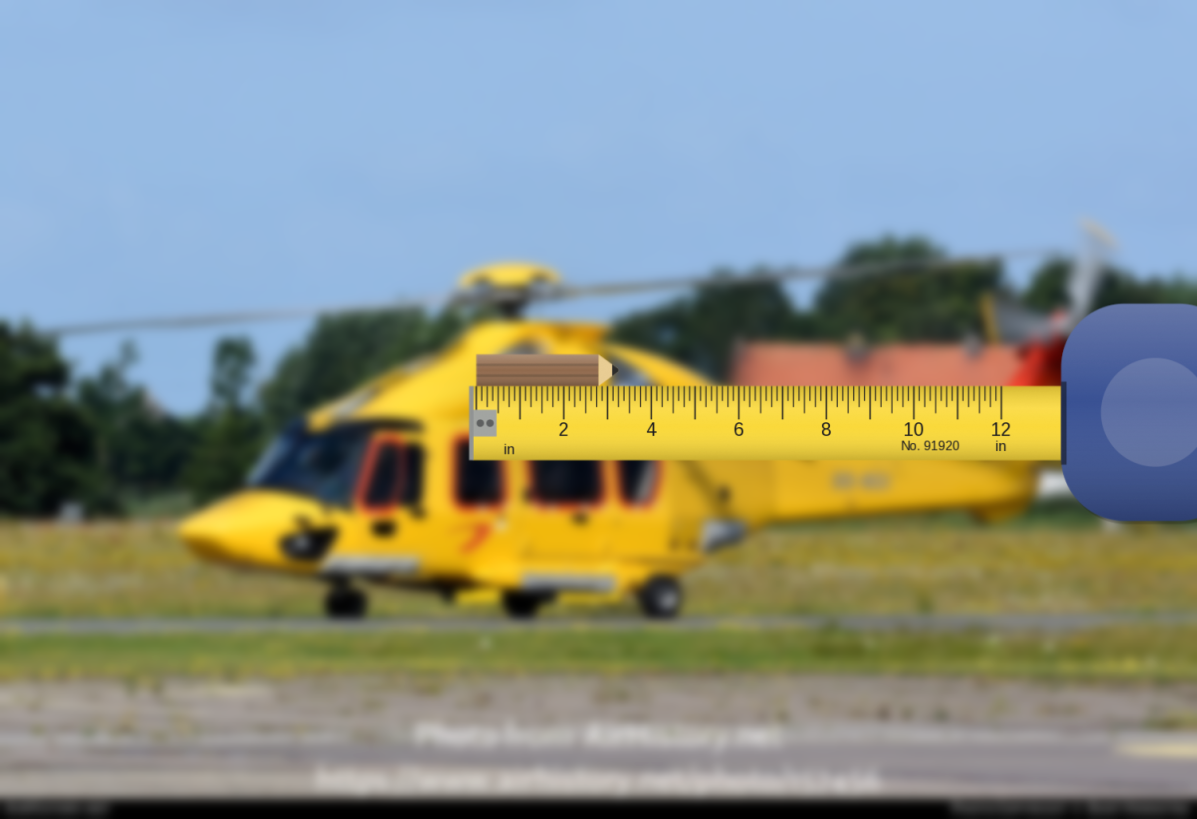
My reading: 3.25
